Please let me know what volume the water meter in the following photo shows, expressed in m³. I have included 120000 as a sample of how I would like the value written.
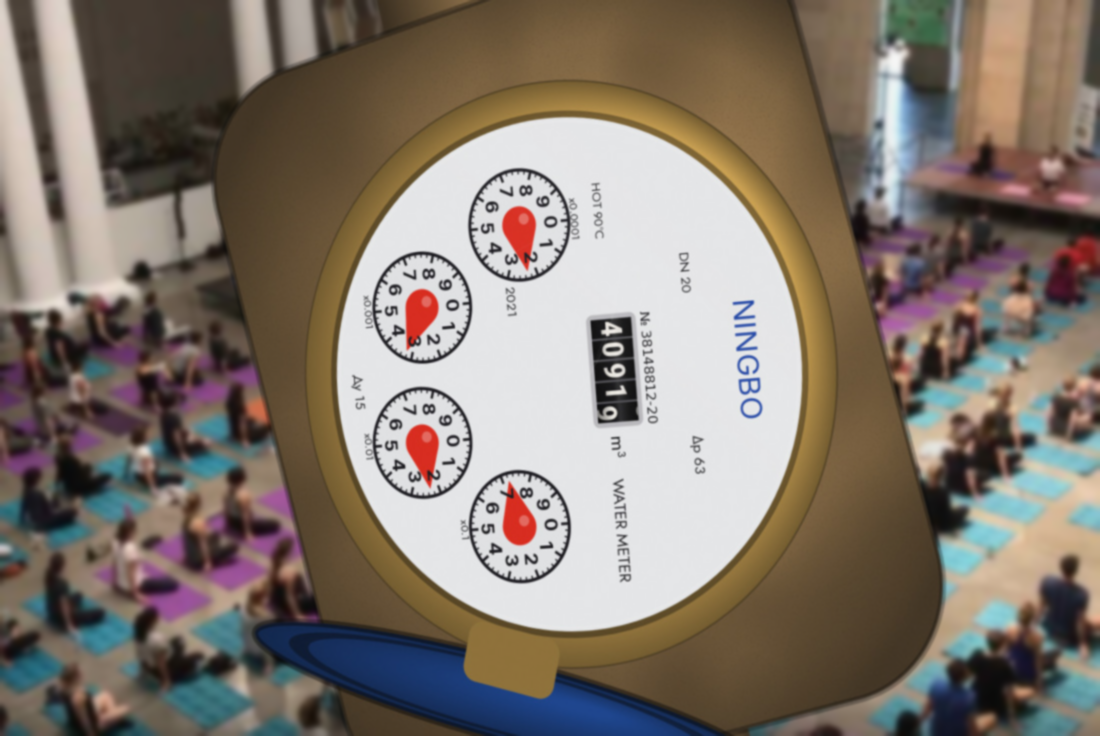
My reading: 40918.7232
